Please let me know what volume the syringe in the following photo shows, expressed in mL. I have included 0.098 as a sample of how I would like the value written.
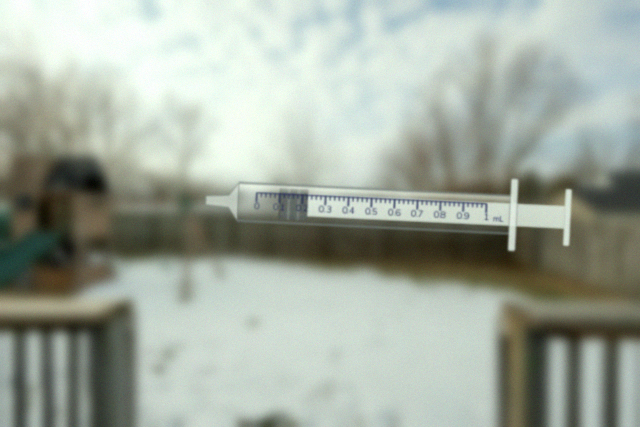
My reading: 0.1
